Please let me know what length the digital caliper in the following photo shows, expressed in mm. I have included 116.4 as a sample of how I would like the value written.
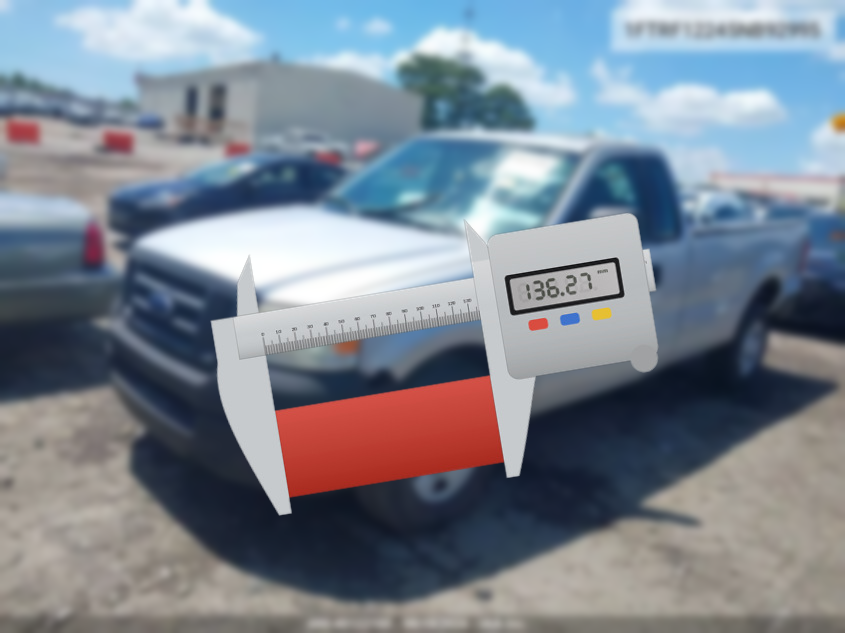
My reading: 136.27
